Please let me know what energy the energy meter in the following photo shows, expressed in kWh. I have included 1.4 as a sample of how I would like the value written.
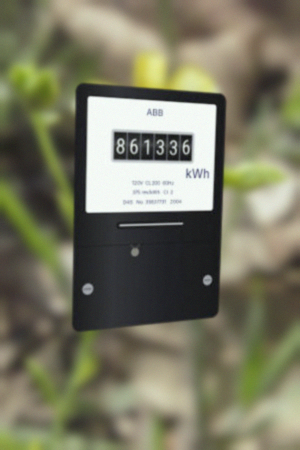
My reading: 861336
